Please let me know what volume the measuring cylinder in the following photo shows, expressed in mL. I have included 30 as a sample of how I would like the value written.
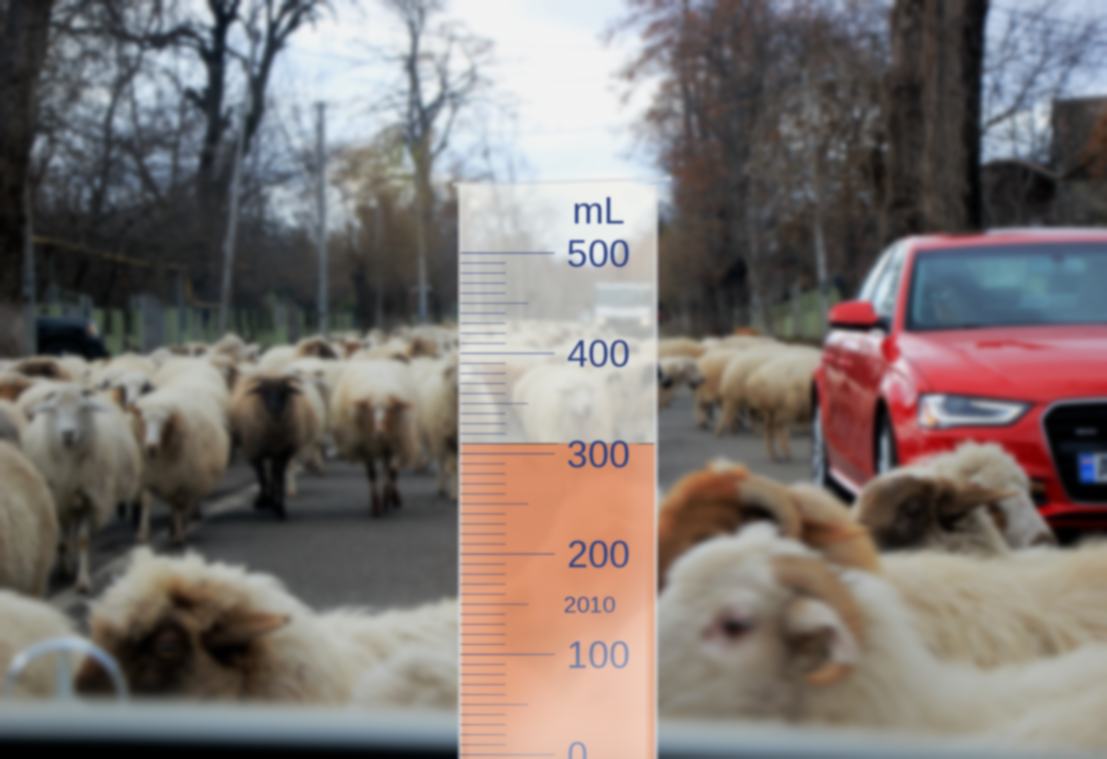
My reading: 310
